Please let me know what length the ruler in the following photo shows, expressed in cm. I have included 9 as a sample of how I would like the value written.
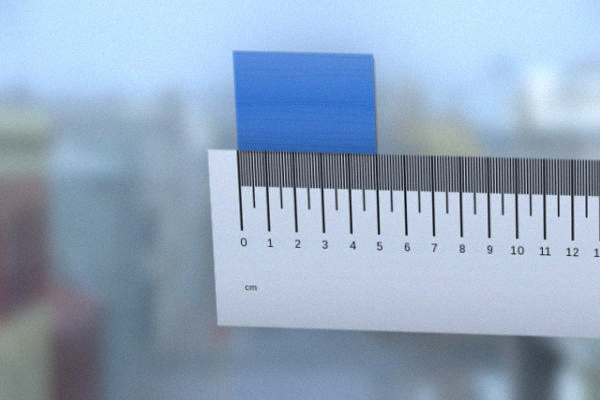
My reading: 5
